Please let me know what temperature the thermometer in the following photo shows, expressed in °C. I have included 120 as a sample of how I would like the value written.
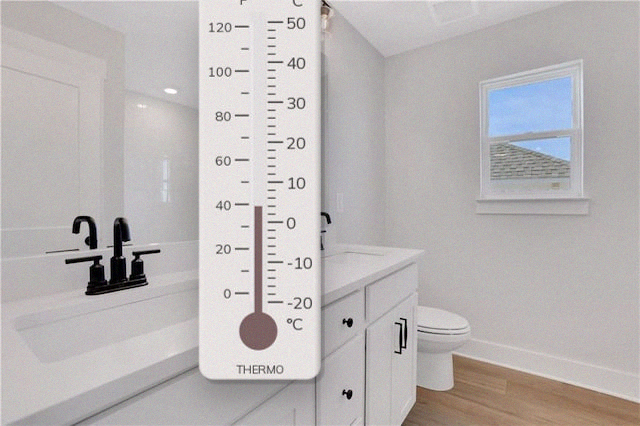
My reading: 4
